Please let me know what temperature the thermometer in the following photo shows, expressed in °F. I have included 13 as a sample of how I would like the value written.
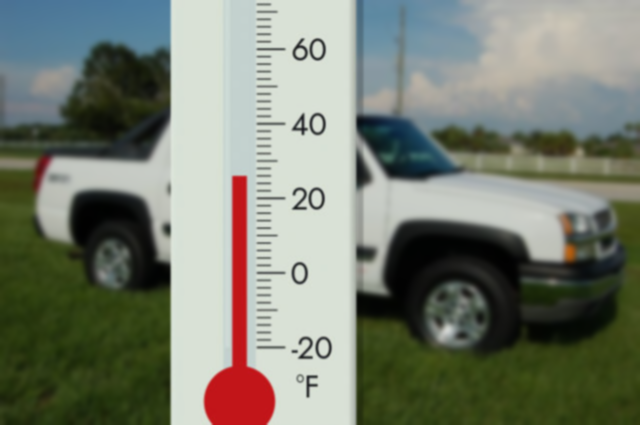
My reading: 26
